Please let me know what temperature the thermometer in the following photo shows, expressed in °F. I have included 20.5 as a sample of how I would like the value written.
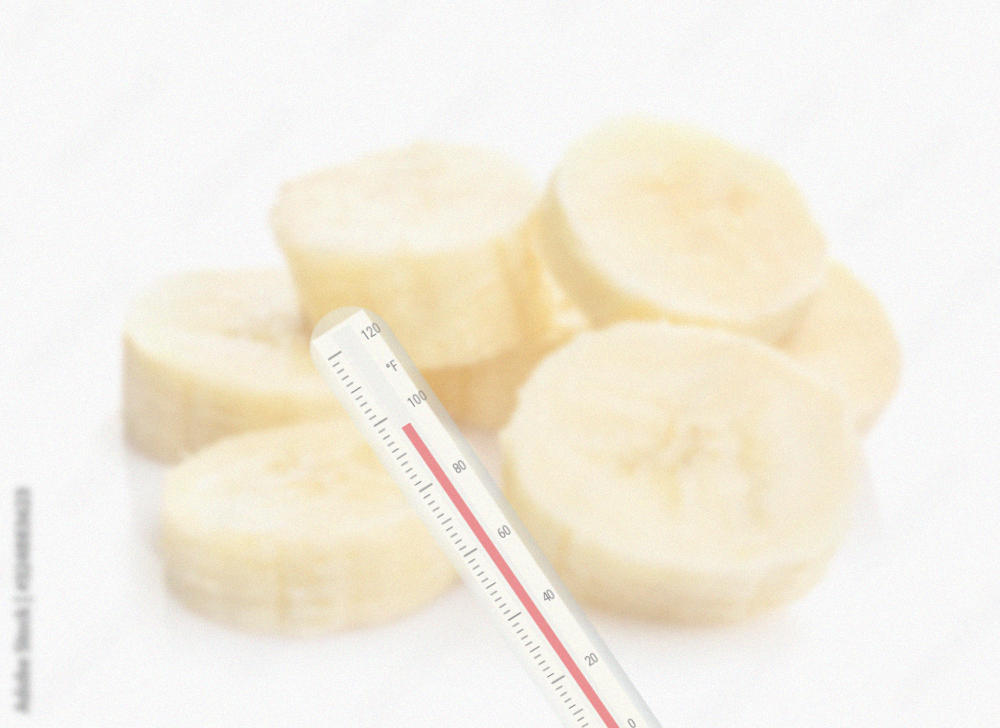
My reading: 96
